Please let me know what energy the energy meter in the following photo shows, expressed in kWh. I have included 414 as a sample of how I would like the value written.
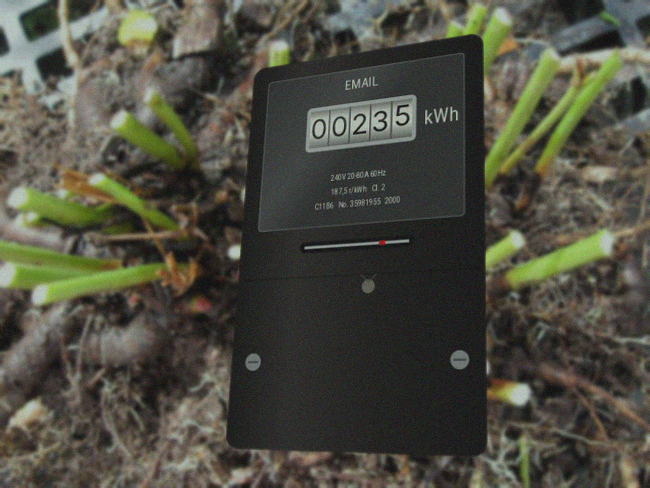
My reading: 235
